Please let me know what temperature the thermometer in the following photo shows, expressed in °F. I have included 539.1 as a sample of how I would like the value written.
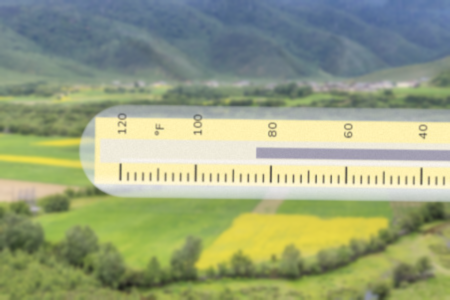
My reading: 84
